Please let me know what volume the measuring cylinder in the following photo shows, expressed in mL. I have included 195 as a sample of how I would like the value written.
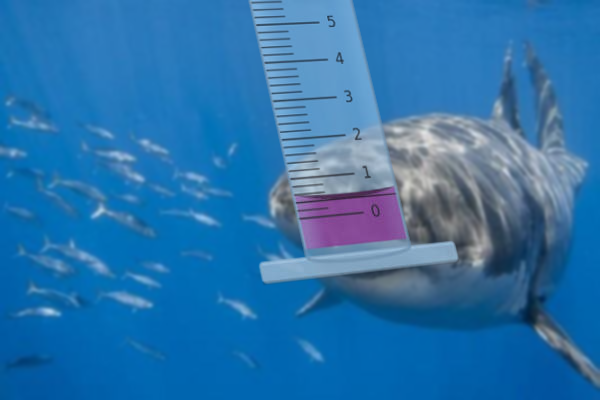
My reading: 0.4
